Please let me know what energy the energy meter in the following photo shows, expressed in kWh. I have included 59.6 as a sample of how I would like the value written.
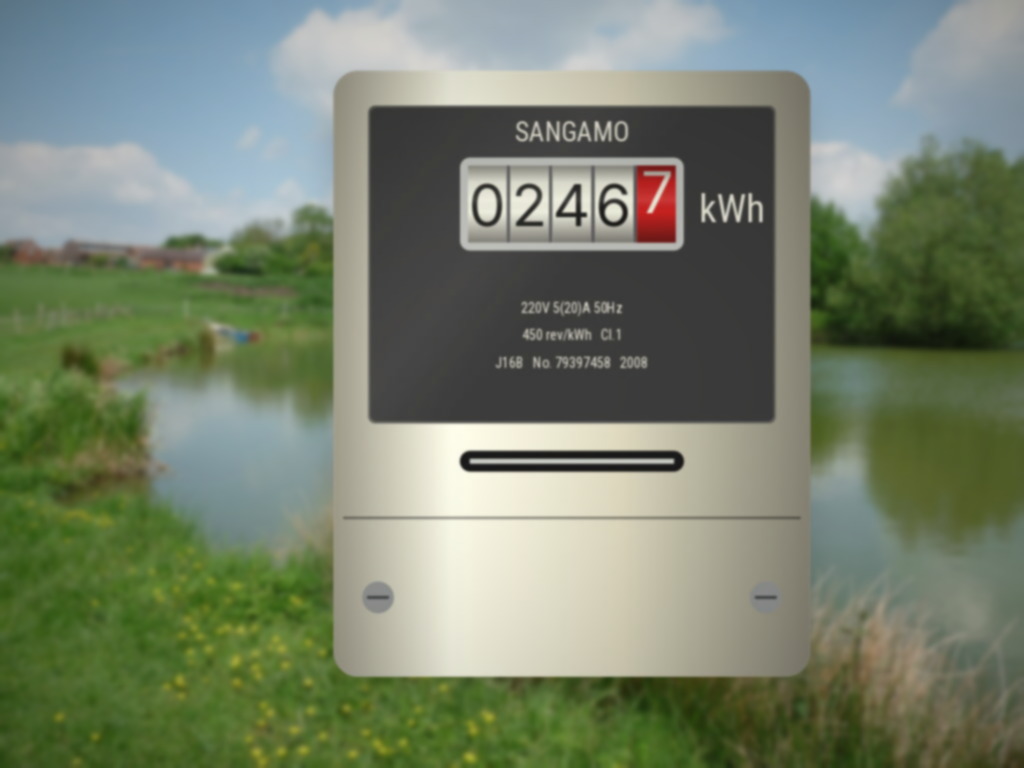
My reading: 246.7
